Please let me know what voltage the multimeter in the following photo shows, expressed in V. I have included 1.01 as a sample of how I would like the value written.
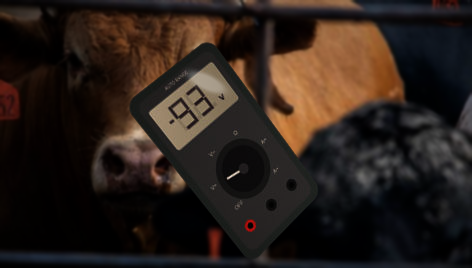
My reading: -93
